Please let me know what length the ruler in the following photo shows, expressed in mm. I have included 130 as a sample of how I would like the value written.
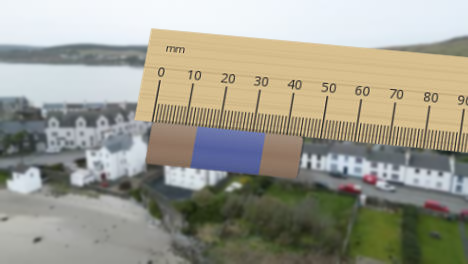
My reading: 45
